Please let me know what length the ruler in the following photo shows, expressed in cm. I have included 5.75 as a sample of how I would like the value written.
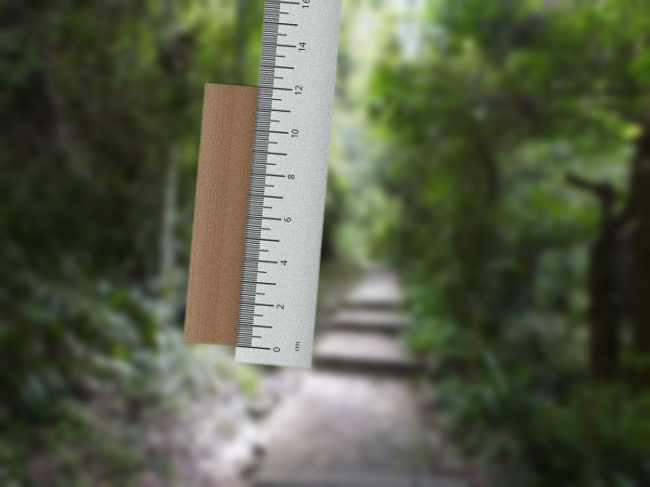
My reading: 12
